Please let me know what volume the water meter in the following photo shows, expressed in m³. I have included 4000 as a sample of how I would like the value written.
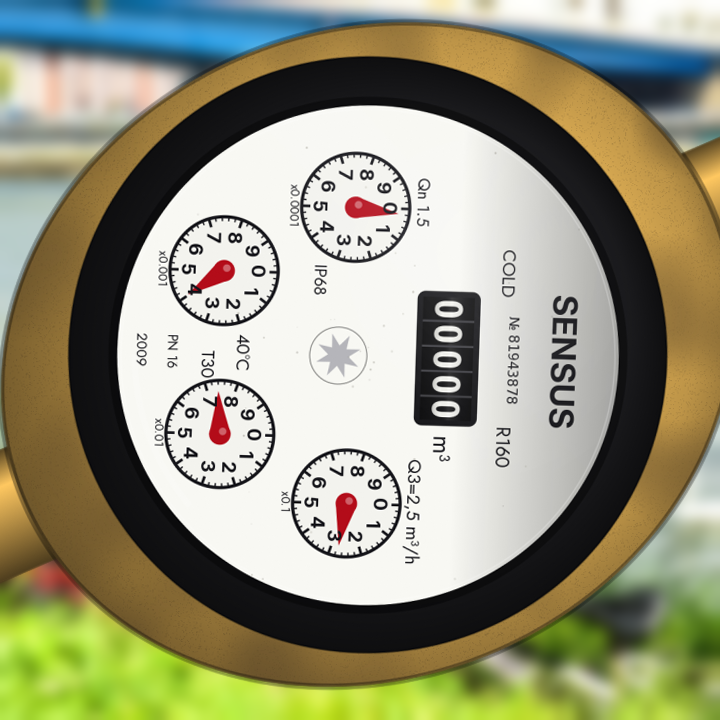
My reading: 0.2740
